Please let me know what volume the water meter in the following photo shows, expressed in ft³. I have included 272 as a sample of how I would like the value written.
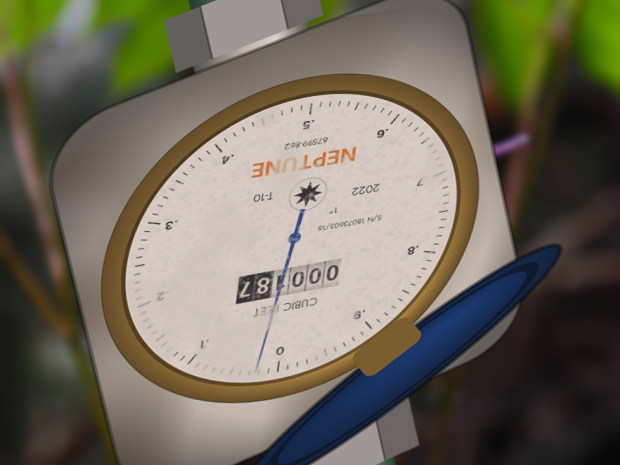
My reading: 187.02
